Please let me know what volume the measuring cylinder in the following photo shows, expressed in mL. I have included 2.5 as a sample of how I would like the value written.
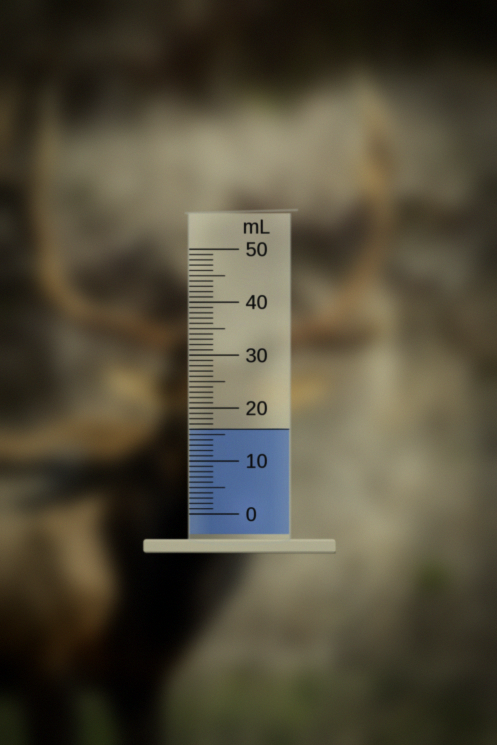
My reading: 16
